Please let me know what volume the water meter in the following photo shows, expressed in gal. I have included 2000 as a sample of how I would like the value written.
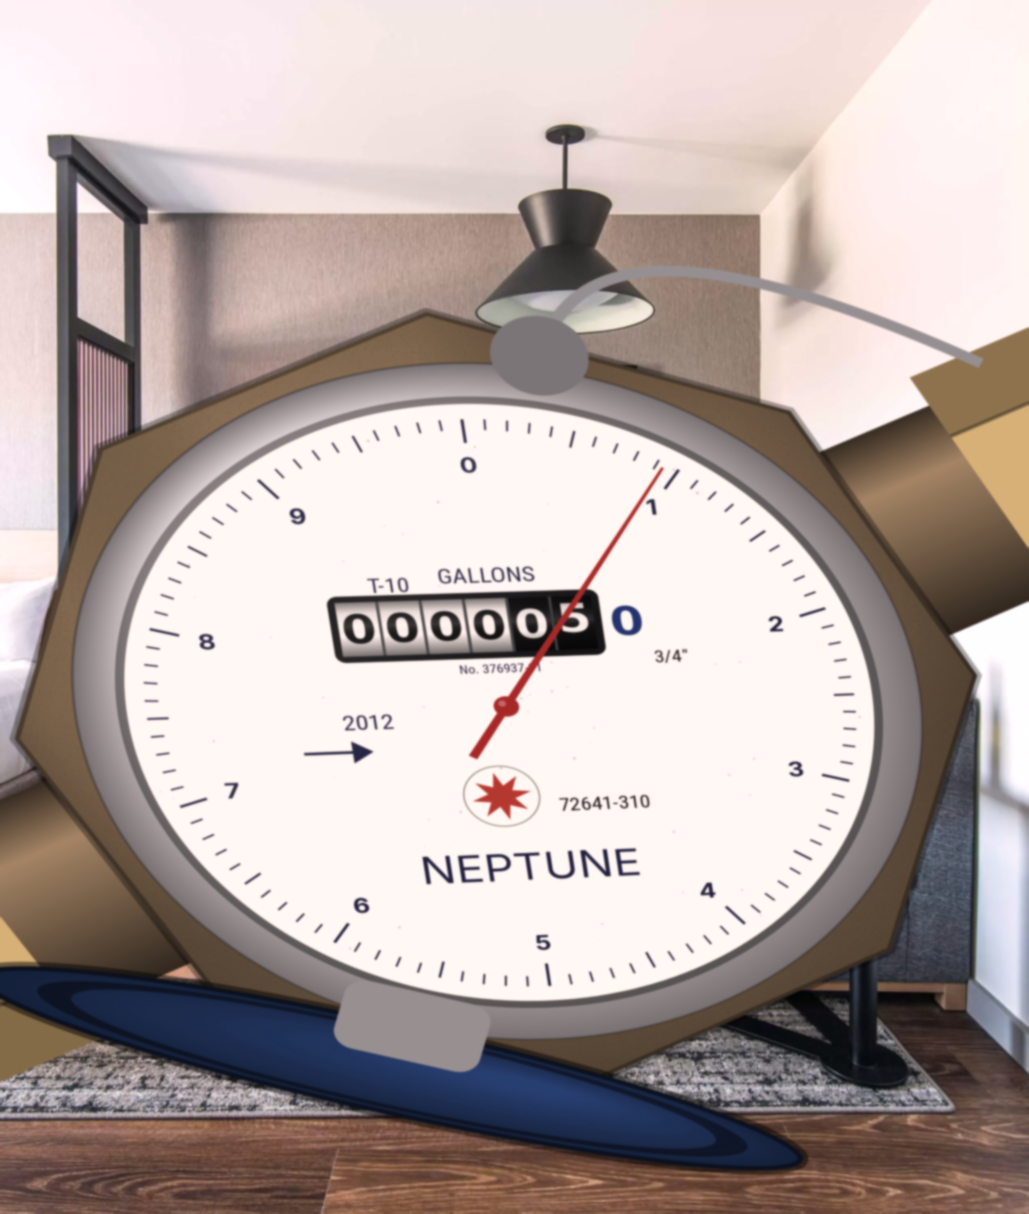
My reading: 50.9
